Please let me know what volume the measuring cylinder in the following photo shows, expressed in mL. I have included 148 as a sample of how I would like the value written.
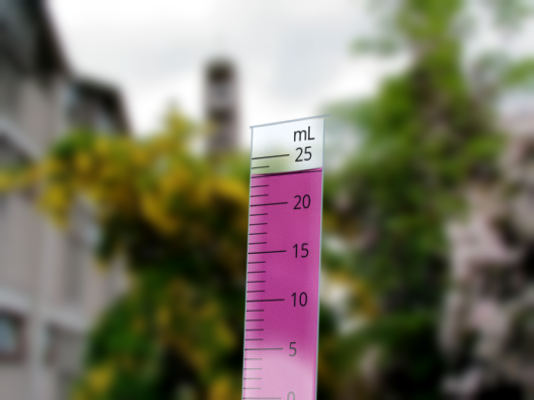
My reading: 23
